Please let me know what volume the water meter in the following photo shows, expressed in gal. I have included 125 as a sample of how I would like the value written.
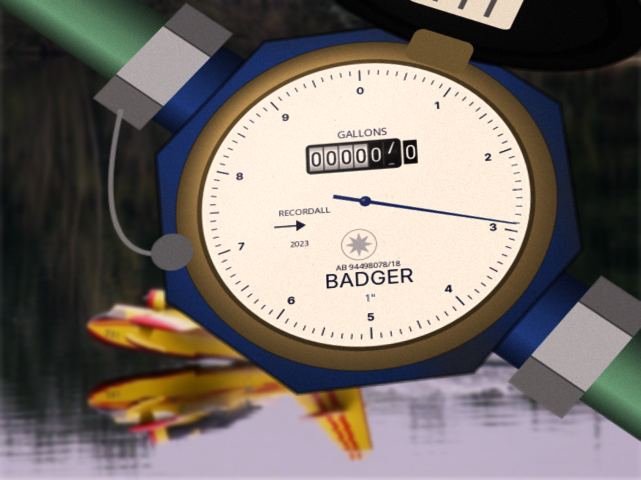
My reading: 72.9
